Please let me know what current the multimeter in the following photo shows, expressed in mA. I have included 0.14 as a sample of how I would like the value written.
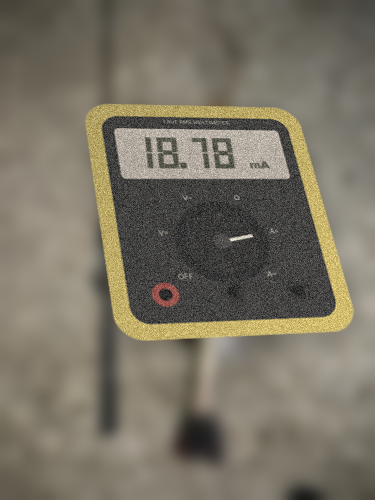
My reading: 18.78
